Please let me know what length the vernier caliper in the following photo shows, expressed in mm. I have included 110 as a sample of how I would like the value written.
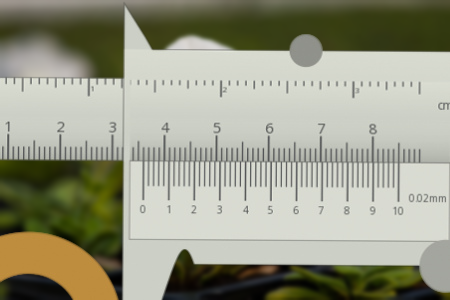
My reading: 36.0
